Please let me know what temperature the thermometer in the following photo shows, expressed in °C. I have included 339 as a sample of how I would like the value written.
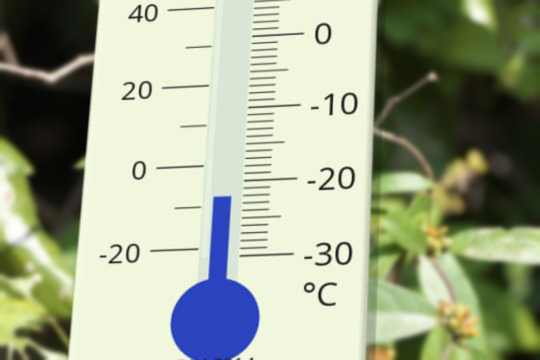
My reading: -22
